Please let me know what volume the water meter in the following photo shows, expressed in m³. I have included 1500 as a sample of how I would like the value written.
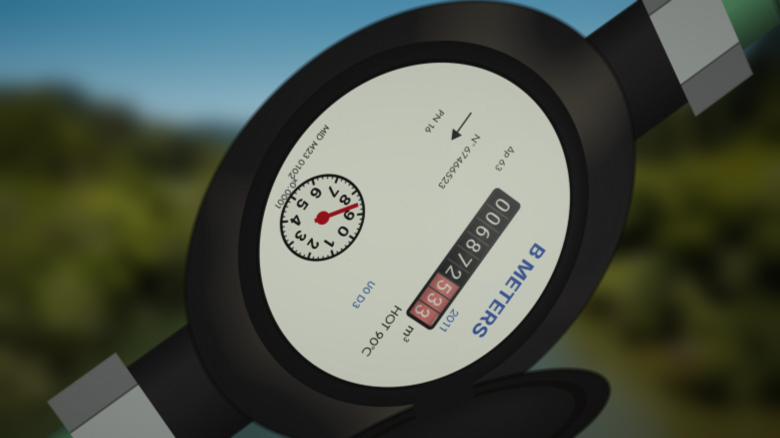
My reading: 6872.5328
